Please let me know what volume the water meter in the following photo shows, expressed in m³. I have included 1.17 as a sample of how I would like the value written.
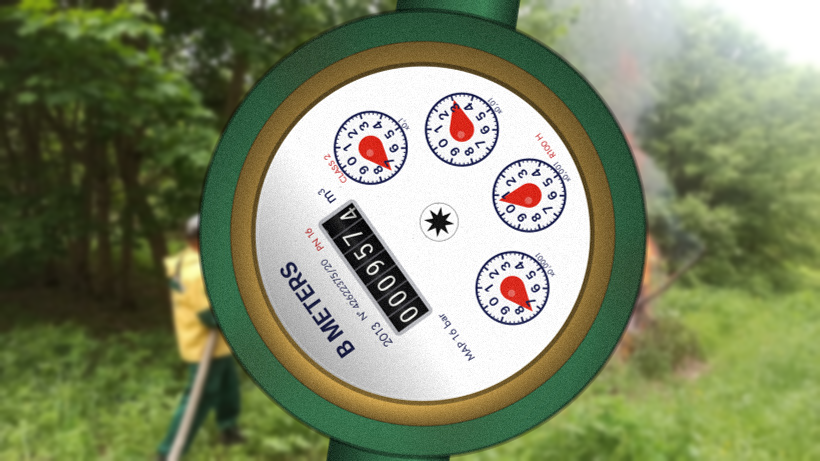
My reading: 9573.7307
